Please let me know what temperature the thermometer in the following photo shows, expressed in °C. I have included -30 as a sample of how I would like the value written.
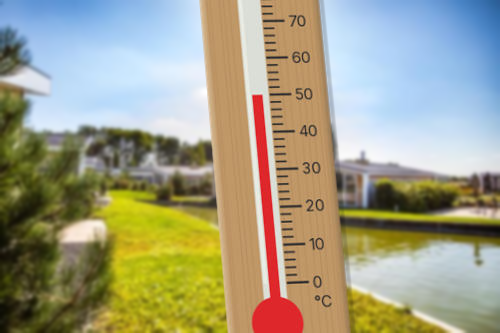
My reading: 50
